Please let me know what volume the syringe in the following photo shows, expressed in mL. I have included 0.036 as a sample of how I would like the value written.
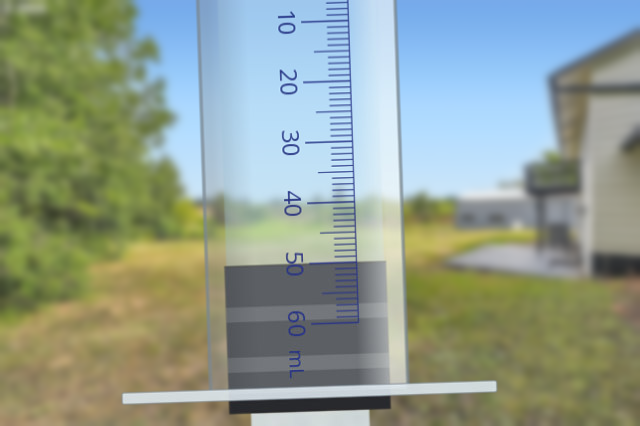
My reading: 50
